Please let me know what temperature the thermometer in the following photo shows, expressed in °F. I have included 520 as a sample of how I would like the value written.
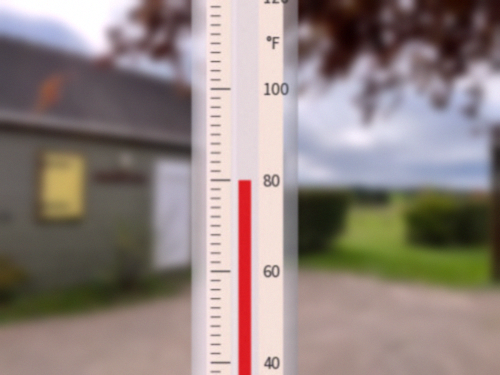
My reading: 80
